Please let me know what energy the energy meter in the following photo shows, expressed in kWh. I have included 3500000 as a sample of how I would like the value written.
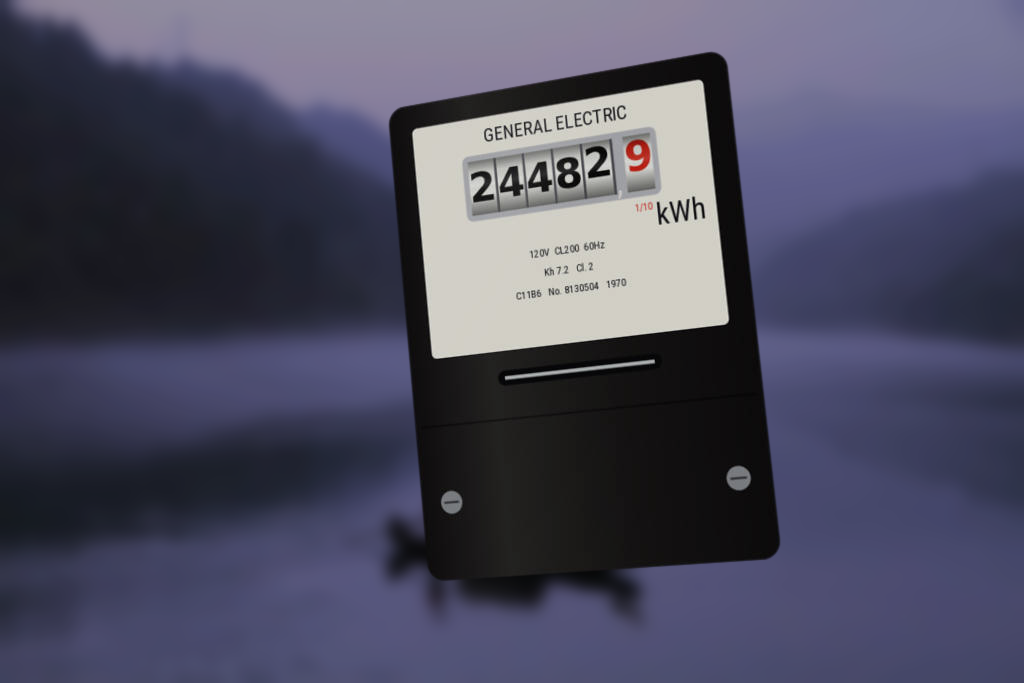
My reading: 24482.9
